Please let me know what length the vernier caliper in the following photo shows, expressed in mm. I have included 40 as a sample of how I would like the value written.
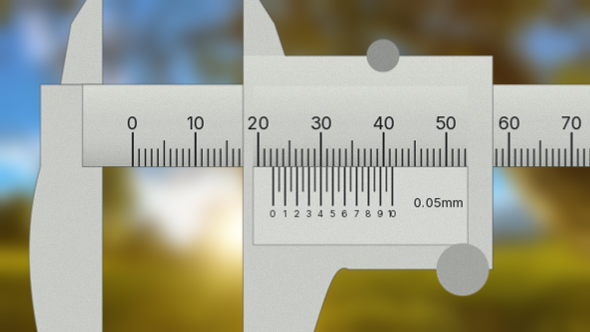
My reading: 22.4
